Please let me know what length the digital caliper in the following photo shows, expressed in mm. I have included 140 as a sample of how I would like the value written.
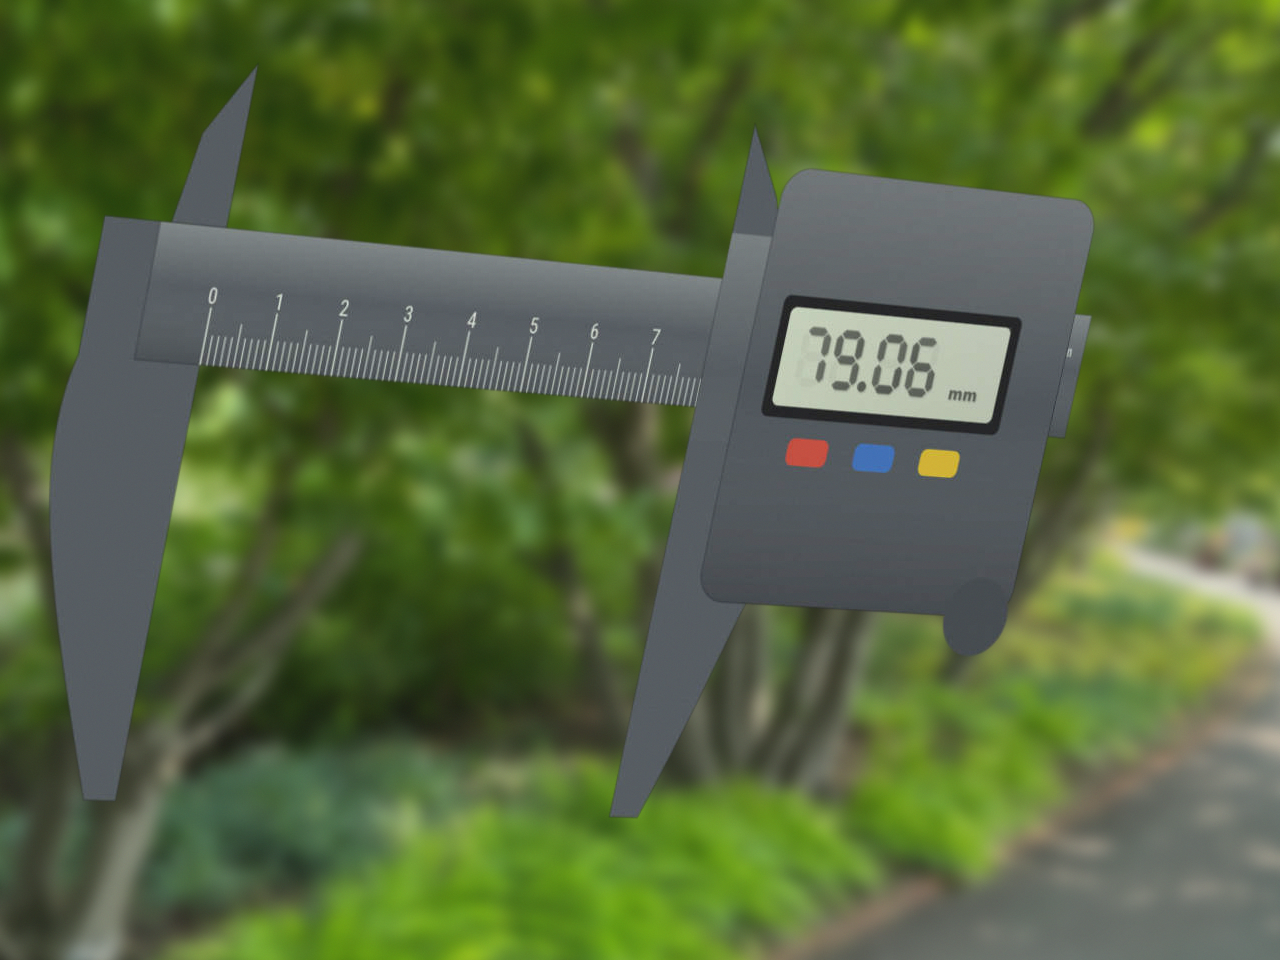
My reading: 79.06
